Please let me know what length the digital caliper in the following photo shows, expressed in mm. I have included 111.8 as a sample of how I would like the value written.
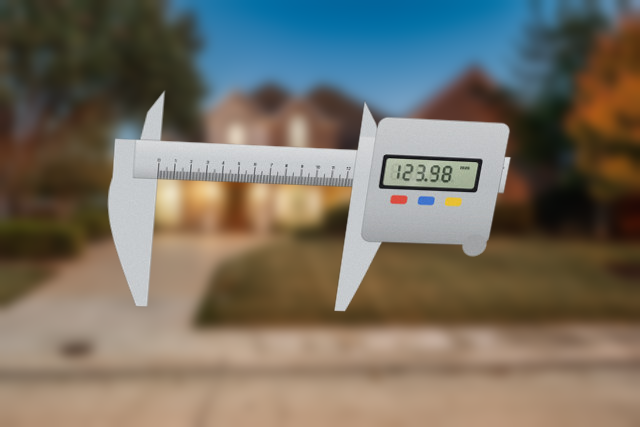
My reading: 123.98
